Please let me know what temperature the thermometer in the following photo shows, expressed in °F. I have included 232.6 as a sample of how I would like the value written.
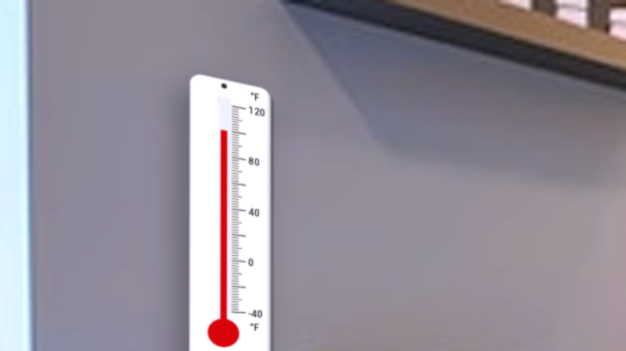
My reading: 100
